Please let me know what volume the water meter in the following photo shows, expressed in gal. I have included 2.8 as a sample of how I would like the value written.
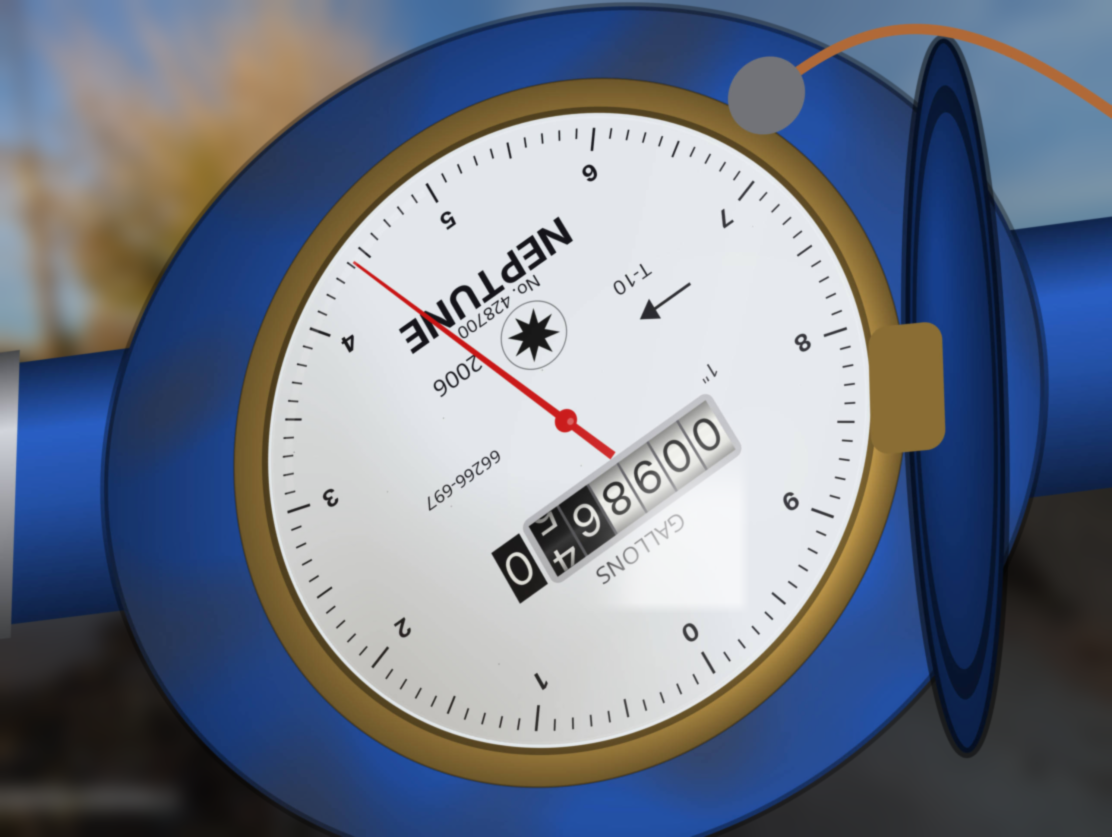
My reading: 98644.4
